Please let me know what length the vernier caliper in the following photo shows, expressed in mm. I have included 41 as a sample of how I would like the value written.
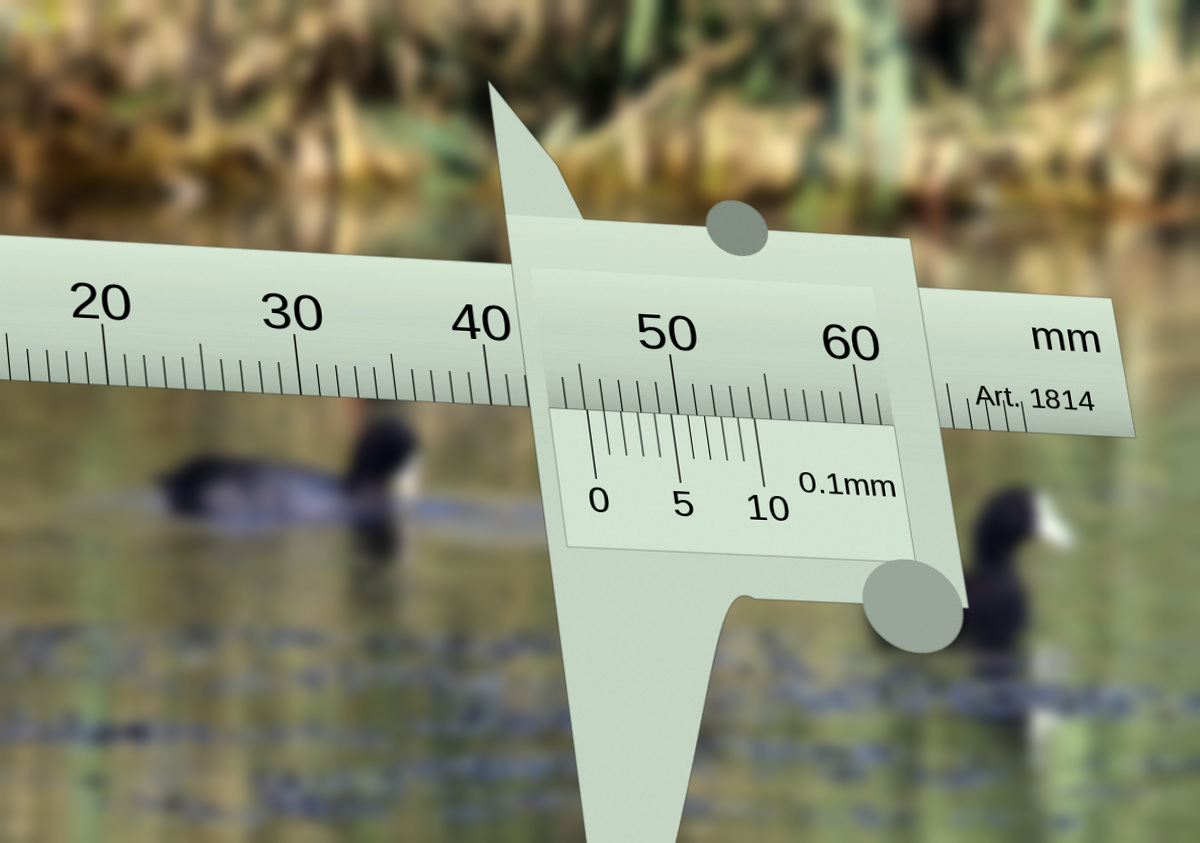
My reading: 45.1
